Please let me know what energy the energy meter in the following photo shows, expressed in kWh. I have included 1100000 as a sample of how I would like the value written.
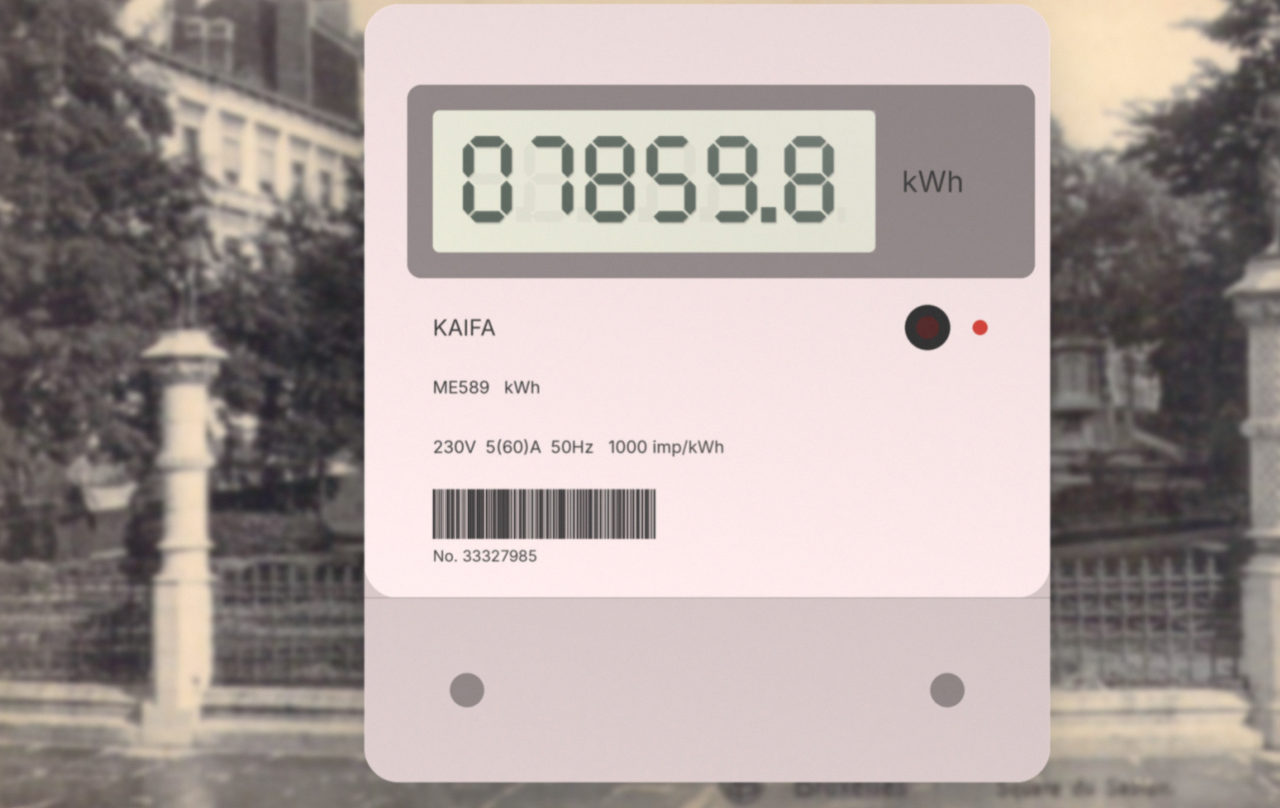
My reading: 7859.8
